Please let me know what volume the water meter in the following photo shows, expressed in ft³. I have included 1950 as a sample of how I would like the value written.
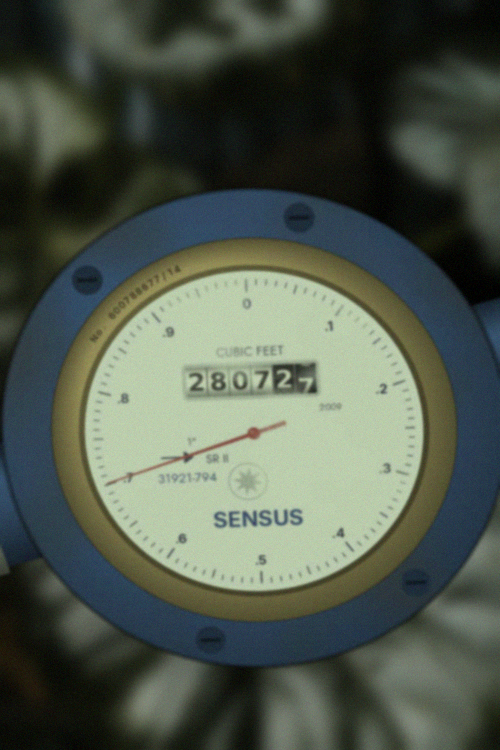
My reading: 280726.70
